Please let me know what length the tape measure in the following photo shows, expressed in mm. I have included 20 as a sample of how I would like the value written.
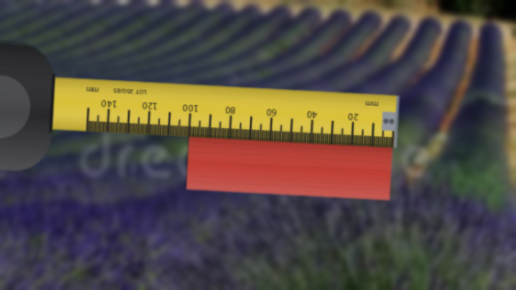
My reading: 100
